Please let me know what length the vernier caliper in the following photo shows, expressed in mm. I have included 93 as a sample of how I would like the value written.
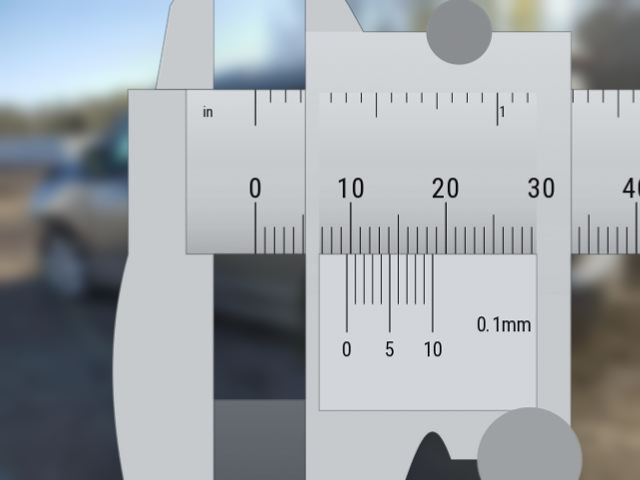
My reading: 9.6
